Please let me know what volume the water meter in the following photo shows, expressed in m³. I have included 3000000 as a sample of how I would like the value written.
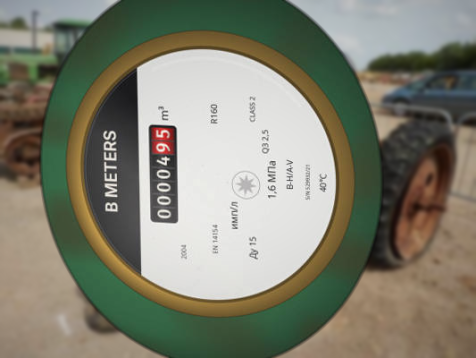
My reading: 4.95
